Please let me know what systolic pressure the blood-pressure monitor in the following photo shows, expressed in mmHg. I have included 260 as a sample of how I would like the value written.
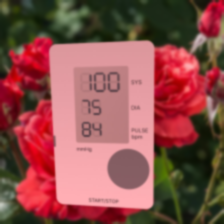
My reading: 100
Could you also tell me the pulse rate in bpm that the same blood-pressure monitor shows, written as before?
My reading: 84
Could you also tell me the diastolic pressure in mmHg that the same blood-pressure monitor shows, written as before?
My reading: 75
